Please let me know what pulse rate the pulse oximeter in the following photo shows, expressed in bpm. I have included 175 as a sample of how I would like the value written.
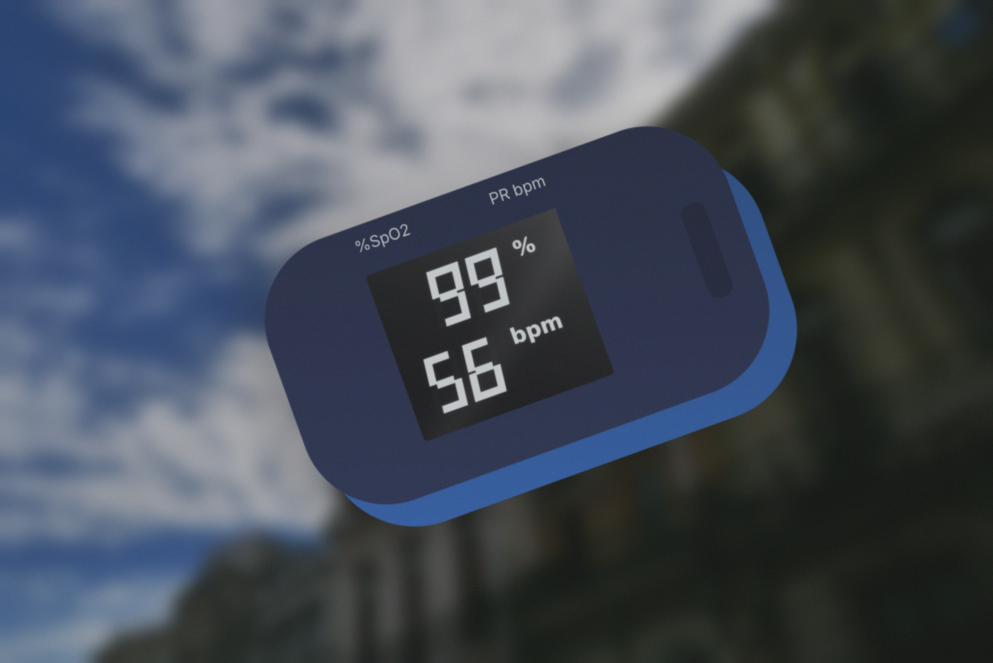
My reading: 56
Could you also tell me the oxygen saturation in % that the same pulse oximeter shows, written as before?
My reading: 99
